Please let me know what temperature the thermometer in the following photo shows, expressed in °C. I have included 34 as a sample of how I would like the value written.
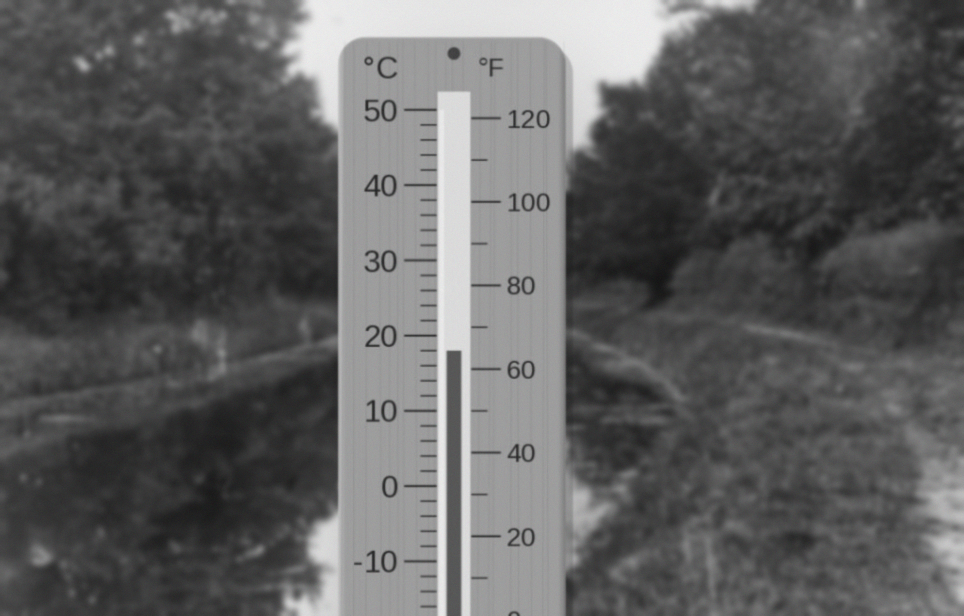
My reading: 18
